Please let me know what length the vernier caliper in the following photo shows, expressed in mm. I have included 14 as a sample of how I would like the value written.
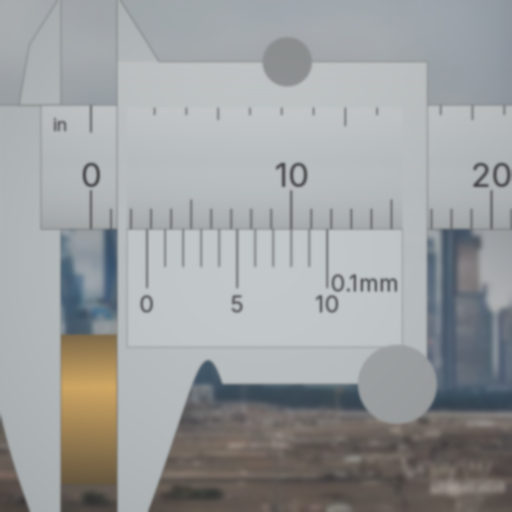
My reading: 2.8
